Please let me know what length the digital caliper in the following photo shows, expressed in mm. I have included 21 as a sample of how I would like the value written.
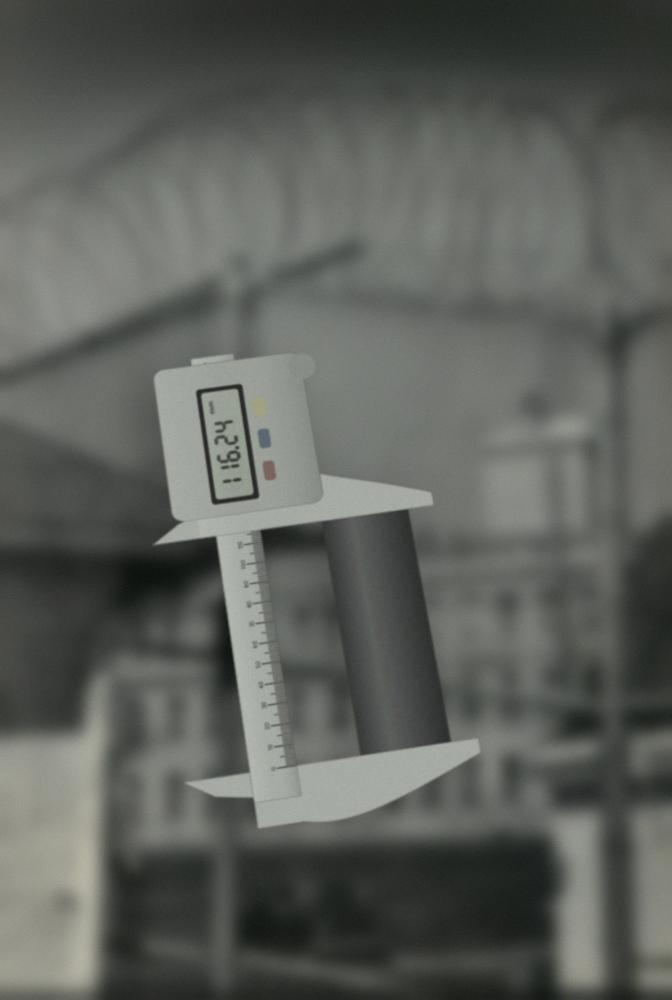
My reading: 116.24
